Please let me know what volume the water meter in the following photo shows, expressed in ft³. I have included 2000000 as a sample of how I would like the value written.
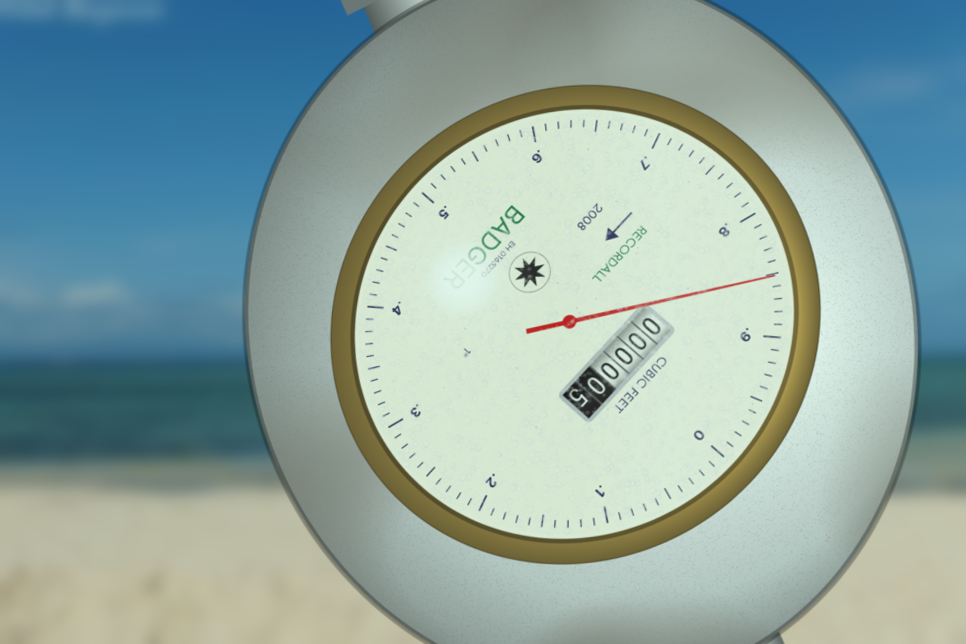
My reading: 4.85
